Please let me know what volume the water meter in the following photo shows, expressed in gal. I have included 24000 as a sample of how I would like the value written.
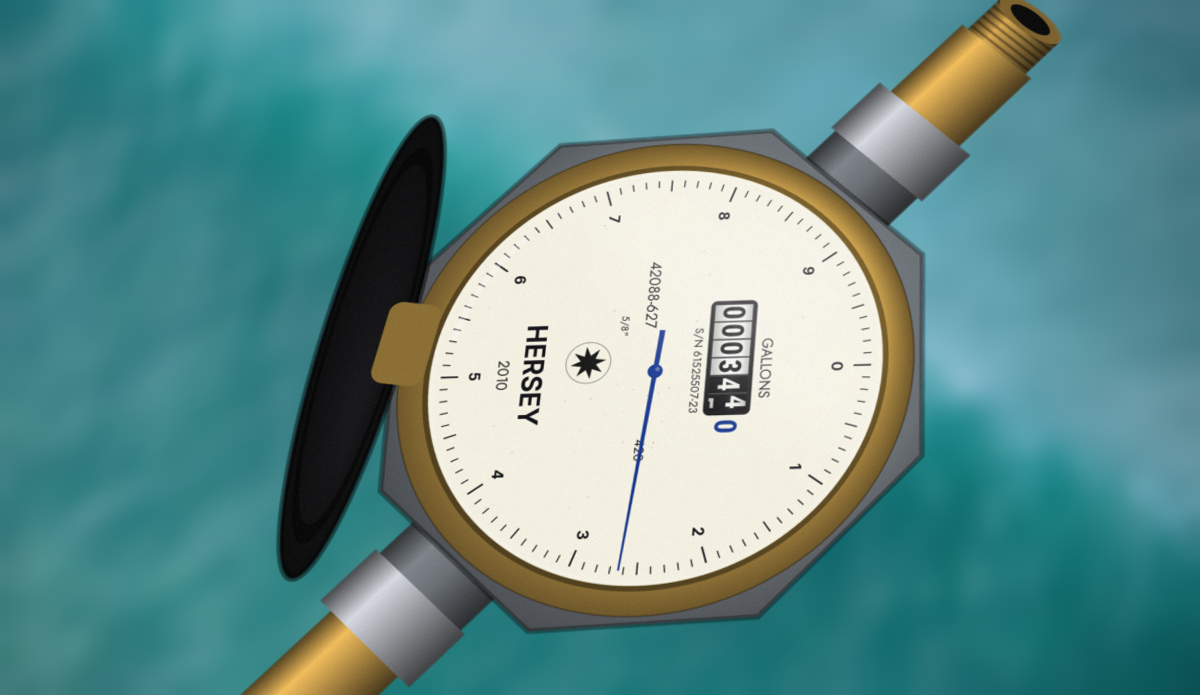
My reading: 3442.6
